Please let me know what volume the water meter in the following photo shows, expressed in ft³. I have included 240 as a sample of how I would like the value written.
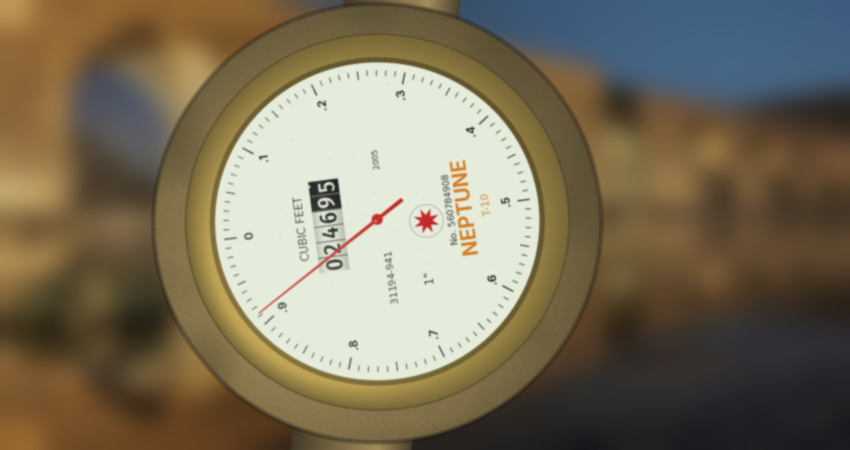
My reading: 24694.91
